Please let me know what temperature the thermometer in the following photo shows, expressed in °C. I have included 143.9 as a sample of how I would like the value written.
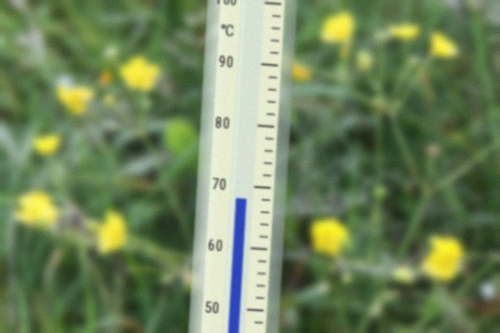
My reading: 68
